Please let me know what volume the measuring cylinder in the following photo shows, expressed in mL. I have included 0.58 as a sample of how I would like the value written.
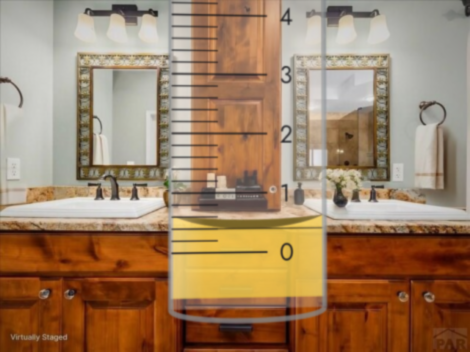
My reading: 0.4
